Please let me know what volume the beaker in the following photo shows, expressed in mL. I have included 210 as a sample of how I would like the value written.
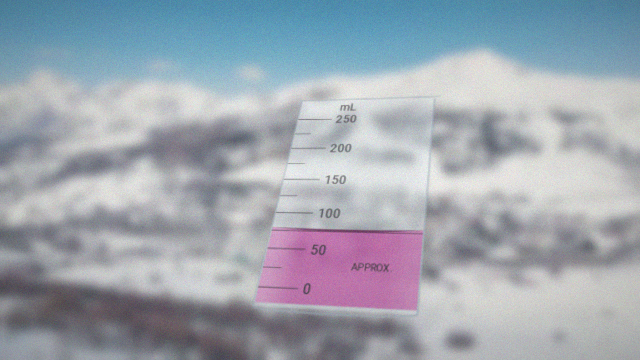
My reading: 75
